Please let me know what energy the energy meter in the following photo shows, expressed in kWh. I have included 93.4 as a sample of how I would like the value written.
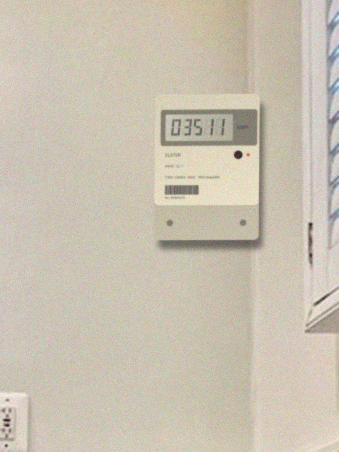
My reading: 3511
